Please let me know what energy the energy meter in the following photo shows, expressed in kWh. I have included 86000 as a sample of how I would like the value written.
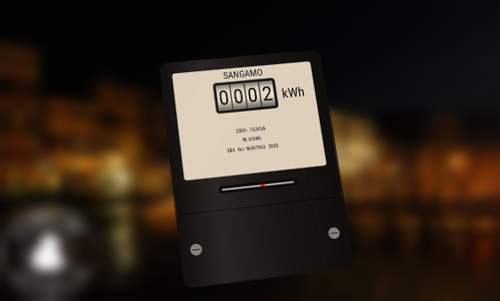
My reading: 2
